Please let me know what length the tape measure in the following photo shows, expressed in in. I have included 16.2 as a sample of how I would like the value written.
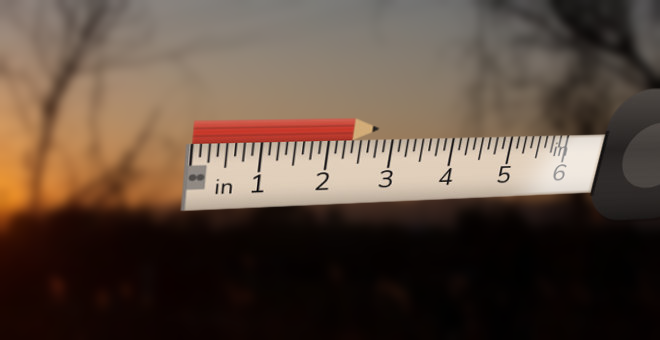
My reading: 2.75
